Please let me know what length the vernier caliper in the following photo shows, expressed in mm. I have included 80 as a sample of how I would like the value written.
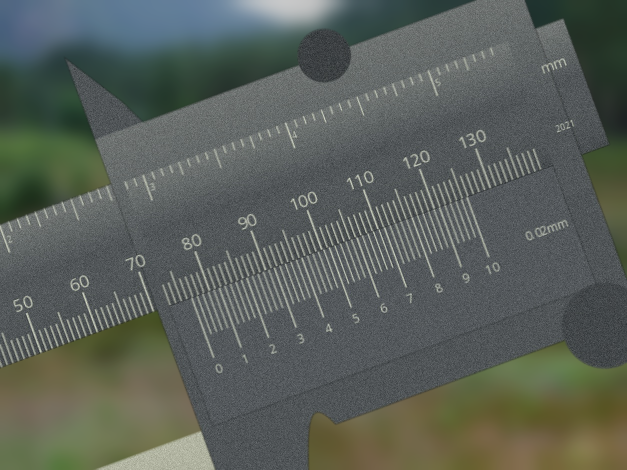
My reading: 76.8
